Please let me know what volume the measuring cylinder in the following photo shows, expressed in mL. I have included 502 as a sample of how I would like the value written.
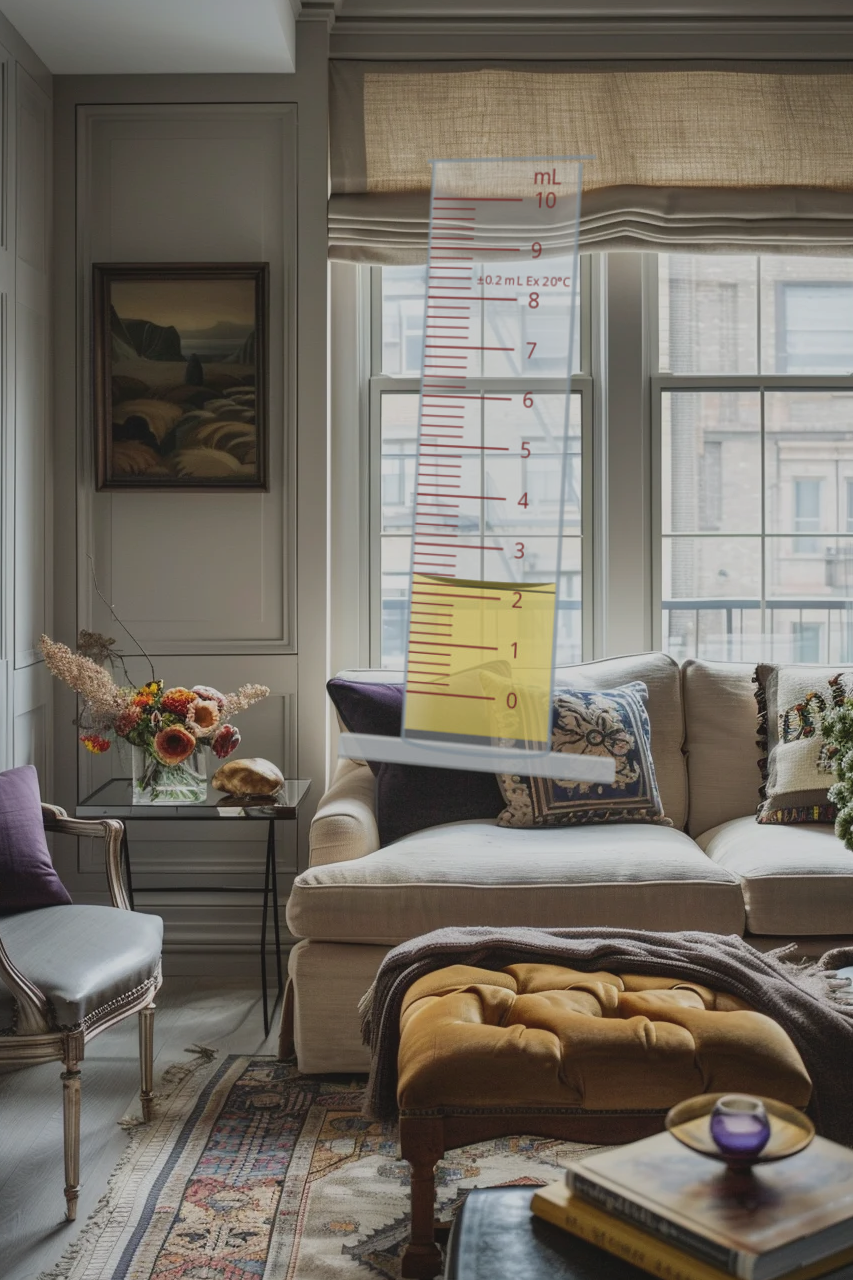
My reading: 2.2
